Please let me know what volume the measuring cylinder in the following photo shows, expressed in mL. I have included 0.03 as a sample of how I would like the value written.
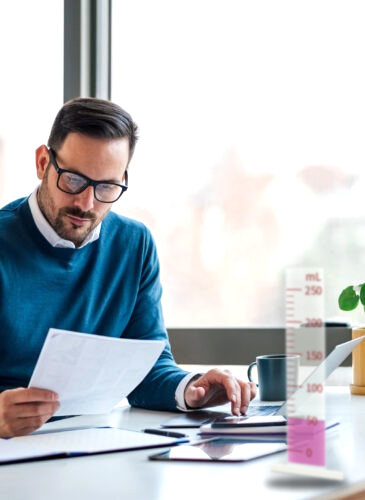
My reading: 50
